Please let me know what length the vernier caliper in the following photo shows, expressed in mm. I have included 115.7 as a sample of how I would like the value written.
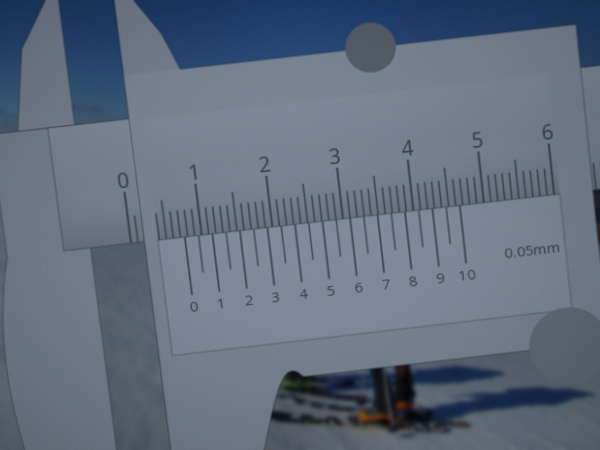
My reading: 7.6
